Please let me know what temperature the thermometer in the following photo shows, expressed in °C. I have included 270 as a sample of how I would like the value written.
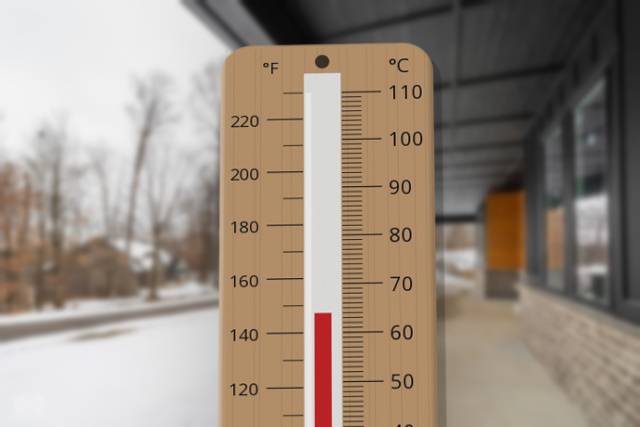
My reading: 64
